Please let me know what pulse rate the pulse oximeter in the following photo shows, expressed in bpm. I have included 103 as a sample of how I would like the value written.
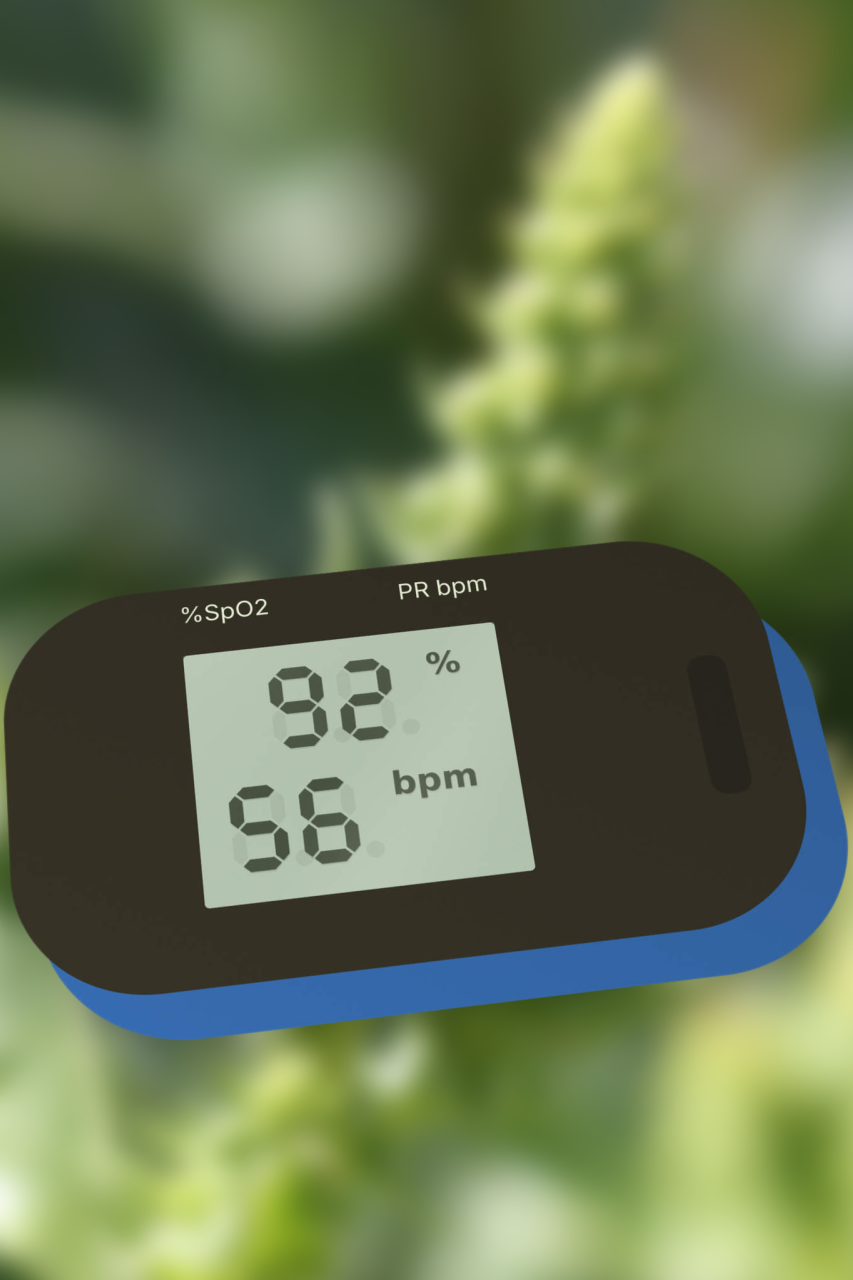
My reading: 56
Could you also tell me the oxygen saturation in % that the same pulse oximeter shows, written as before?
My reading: 92
